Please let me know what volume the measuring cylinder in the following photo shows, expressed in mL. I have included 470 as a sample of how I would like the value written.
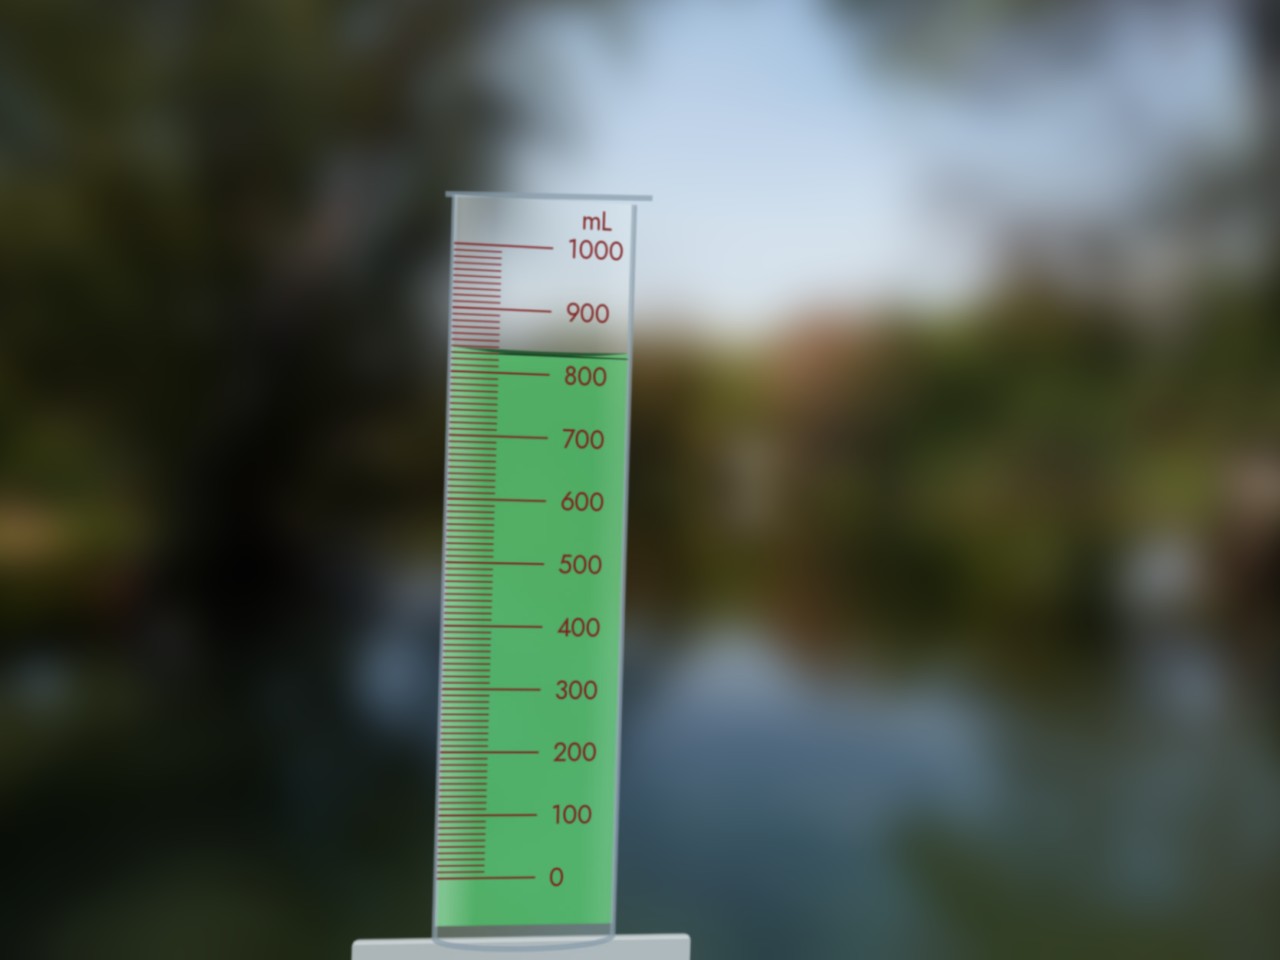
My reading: 830
